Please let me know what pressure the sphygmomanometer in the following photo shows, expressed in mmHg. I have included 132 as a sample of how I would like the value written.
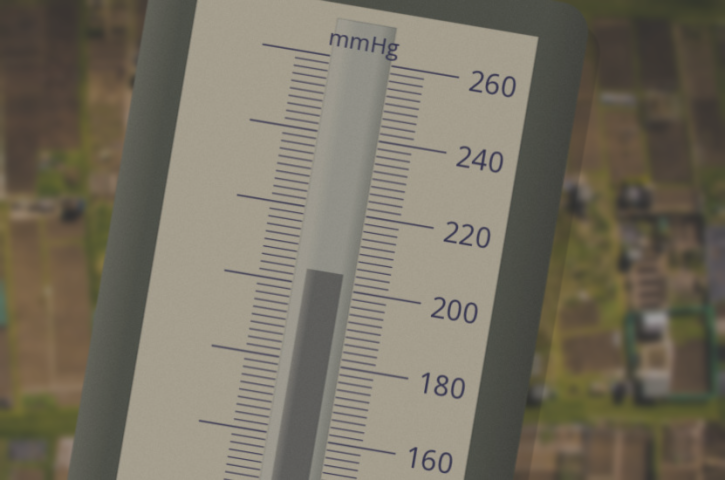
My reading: 204
